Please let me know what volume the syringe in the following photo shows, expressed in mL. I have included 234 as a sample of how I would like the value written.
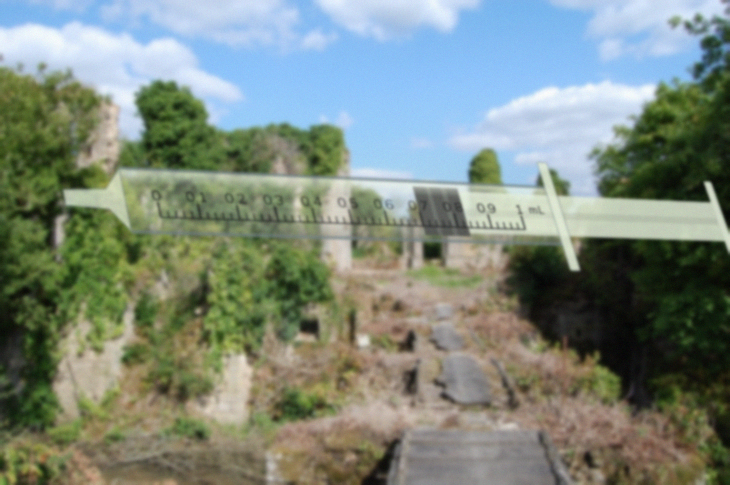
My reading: 0.7
